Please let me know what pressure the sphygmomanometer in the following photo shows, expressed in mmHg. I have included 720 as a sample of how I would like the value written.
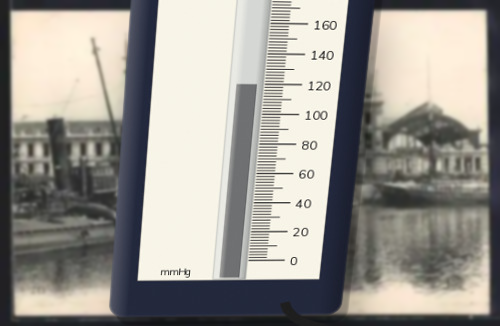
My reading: 120
